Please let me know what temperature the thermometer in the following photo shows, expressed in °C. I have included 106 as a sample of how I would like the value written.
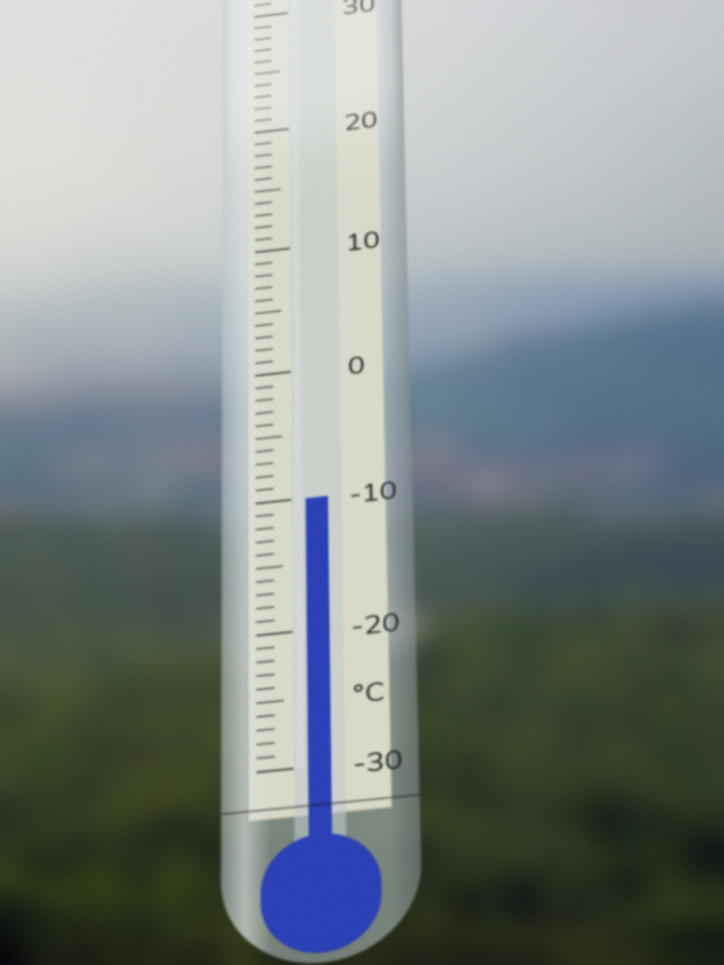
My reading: -10
